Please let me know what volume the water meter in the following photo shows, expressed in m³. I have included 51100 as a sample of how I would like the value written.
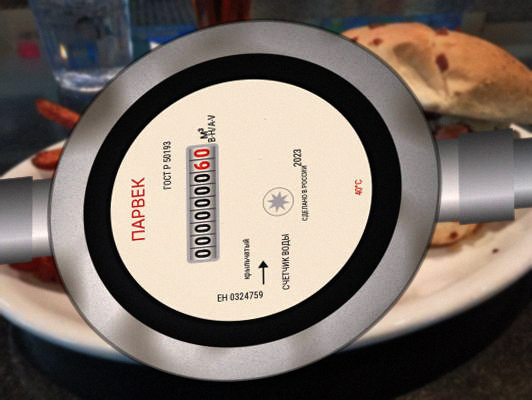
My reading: 0.60
